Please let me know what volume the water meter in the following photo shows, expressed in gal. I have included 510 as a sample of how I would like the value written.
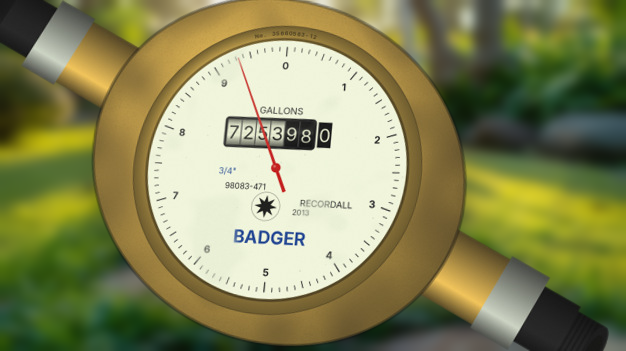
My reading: 7253979.3
